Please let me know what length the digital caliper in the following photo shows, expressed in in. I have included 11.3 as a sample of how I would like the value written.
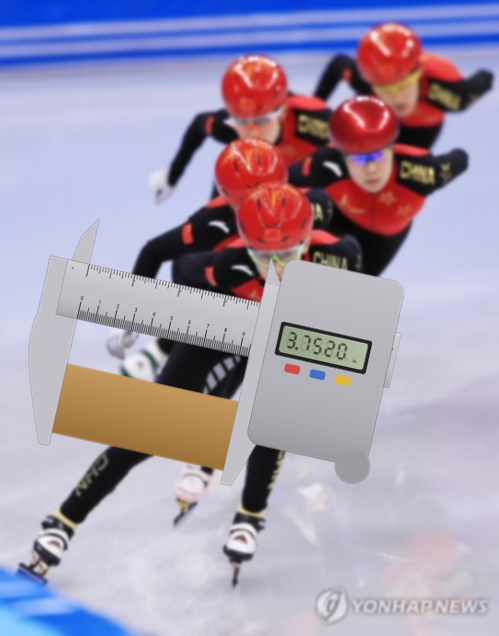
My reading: 3.7520
